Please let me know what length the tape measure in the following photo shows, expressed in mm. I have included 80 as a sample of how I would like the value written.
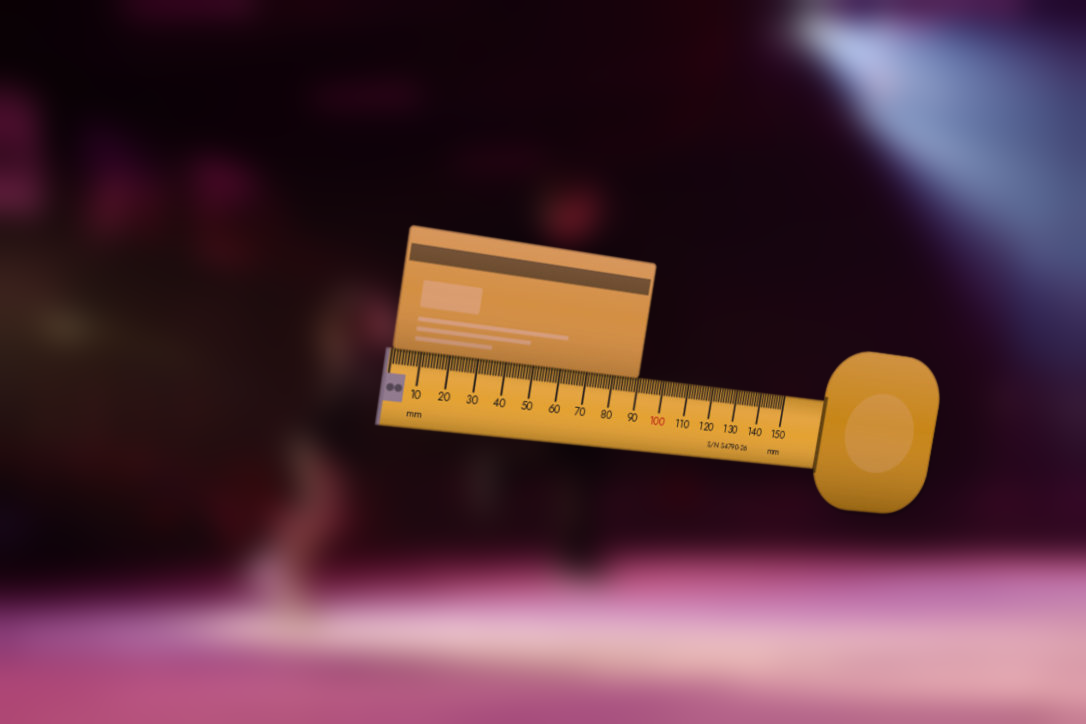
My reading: 90
